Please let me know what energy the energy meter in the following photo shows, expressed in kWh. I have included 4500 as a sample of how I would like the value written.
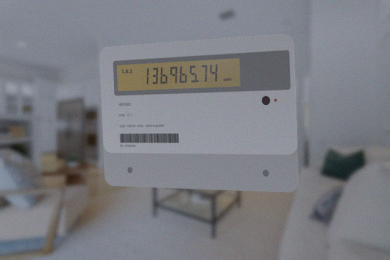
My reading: 136965.74
